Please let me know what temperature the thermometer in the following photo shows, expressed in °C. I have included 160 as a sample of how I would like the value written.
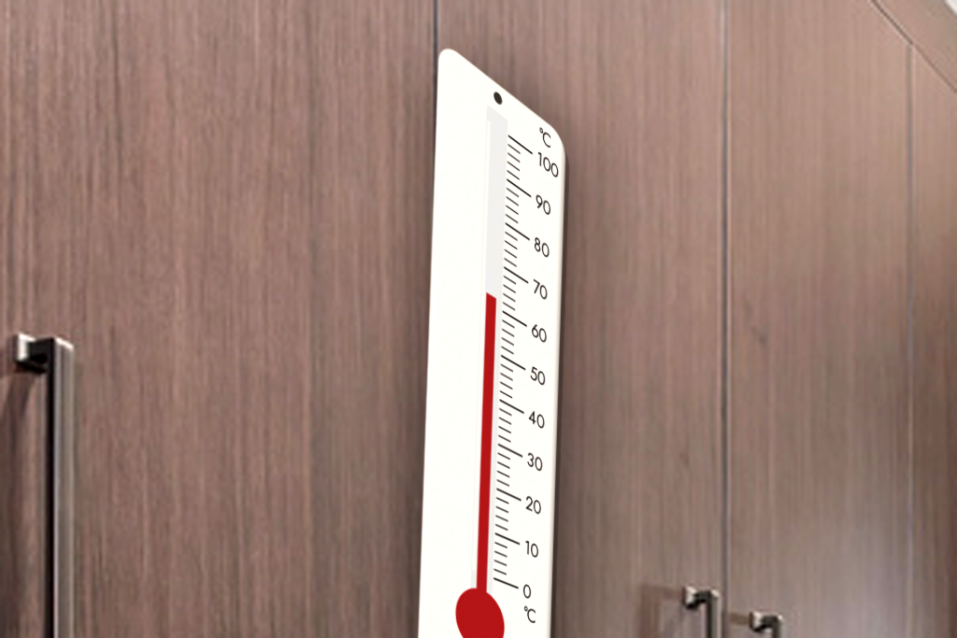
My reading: 62
